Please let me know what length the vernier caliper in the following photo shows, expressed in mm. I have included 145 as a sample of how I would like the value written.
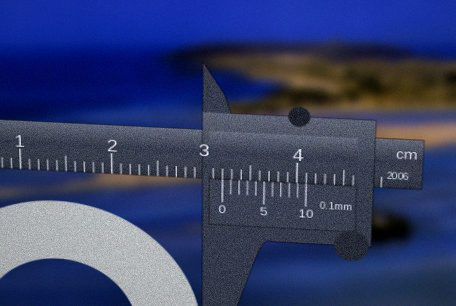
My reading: 32.0
